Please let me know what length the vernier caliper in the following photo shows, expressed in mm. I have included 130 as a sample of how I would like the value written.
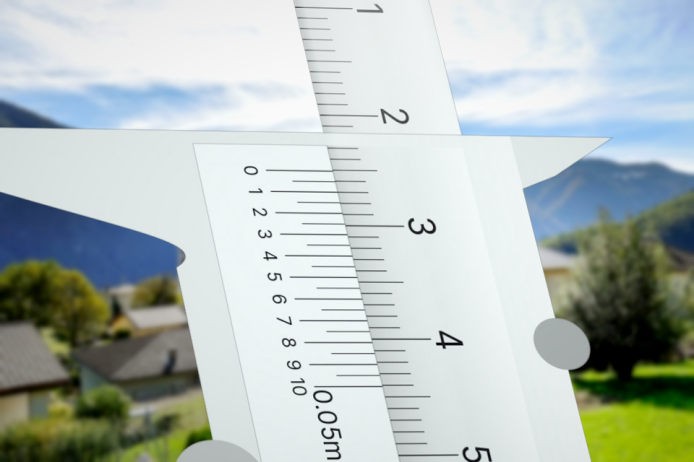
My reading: 25.1
